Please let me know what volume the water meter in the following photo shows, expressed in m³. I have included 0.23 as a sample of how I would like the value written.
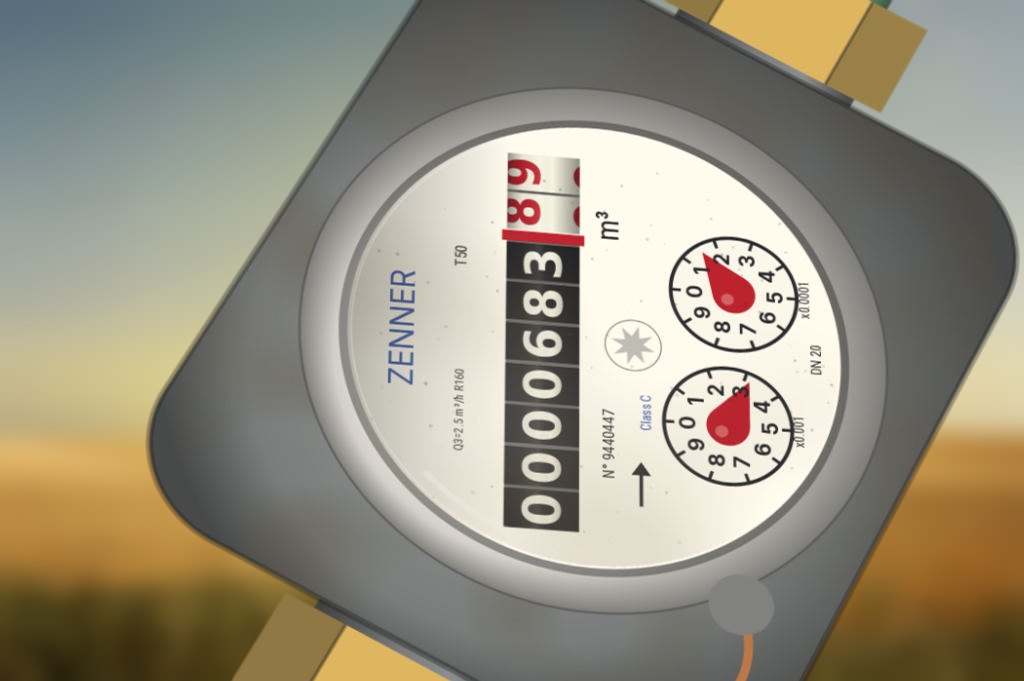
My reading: 683.8931
